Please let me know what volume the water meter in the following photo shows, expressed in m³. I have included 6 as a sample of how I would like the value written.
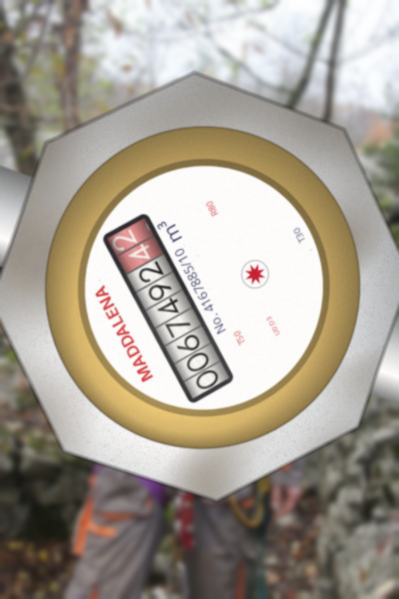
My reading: 67492.42
